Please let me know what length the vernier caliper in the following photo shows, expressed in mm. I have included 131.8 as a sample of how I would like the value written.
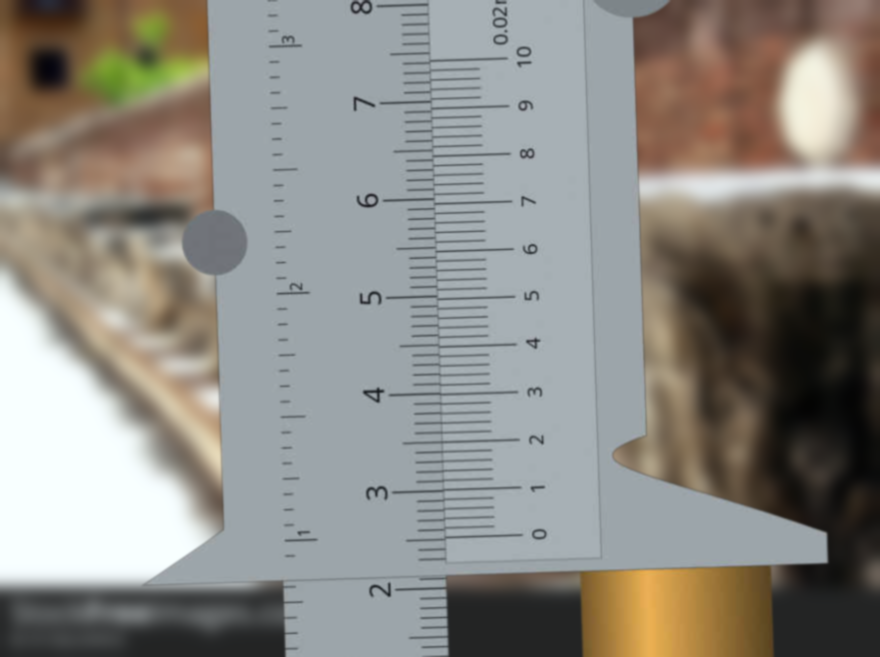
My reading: 25.2
